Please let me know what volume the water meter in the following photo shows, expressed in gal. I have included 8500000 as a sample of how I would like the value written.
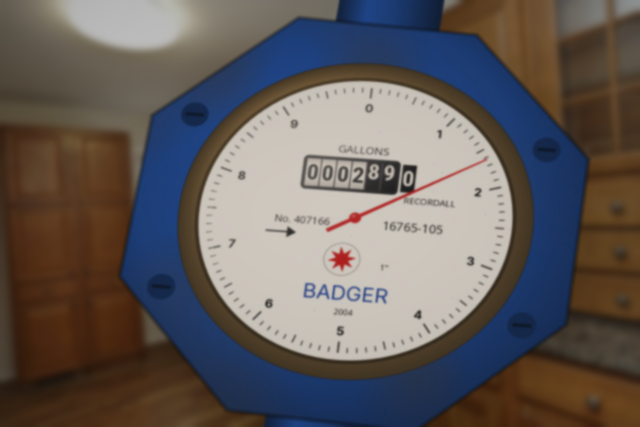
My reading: 2891.6
